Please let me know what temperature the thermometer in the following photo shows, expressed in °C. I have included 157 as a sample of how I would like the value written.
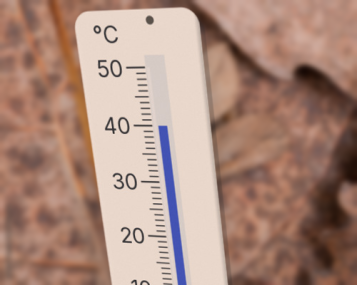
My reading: 40
